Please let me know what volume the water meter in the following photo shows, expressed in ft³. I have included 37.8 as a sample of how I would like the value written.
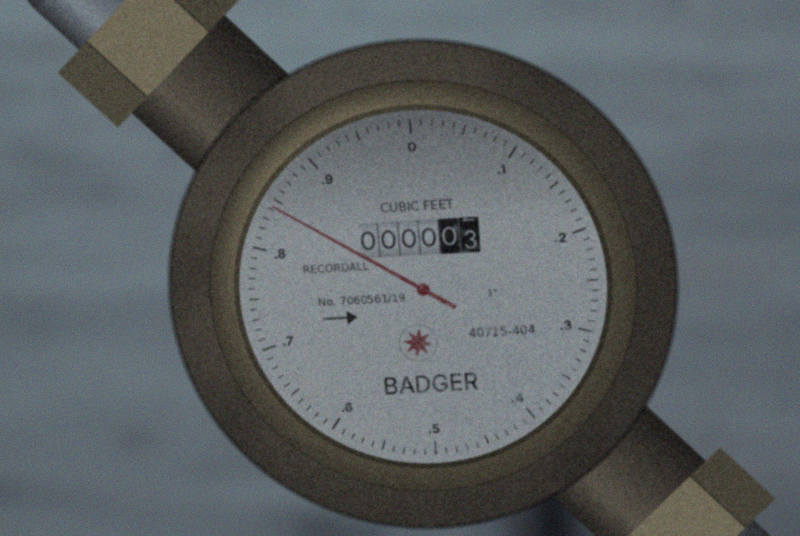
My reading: 2.84
